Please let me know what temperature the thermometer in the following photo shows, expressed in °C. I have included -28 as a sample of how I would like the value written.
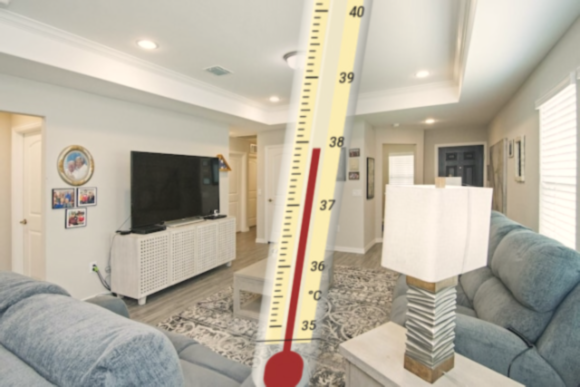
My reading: 37.9
